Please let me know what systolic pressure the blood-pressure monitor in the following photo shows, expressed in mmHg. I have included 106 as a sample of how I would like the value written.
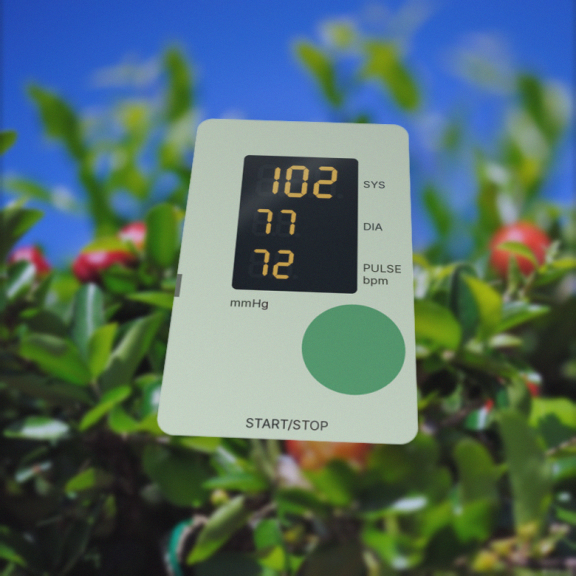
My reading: 102
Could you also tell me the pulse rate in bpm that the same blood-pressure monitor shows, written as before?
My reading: 72
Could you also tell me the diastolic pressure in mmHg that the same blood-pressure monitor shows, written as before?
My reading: 77
